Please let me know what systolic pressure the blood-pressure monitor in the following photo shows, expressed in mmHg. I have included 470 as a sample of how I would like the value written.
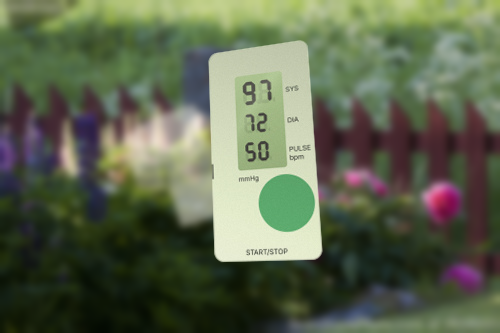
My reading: 97
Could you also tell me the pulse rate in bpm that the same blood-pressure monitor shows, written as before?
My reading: 50
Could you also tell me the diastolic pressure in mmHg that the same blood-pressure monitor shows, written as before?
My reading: 72
